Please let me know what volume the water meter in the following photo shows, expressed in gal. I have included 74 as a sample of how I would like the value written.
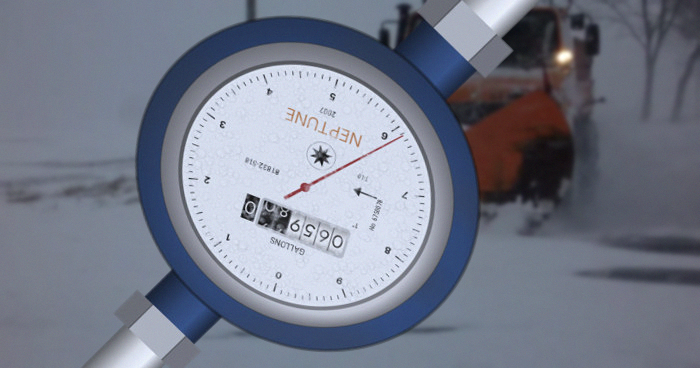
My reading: 659796.1
